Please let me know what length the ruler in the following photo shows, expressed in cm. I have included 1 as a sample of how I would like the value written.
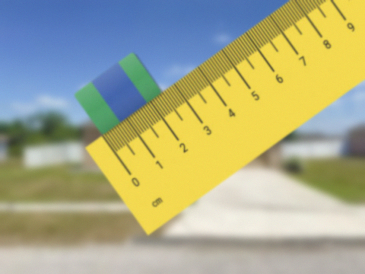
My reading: 2.5
